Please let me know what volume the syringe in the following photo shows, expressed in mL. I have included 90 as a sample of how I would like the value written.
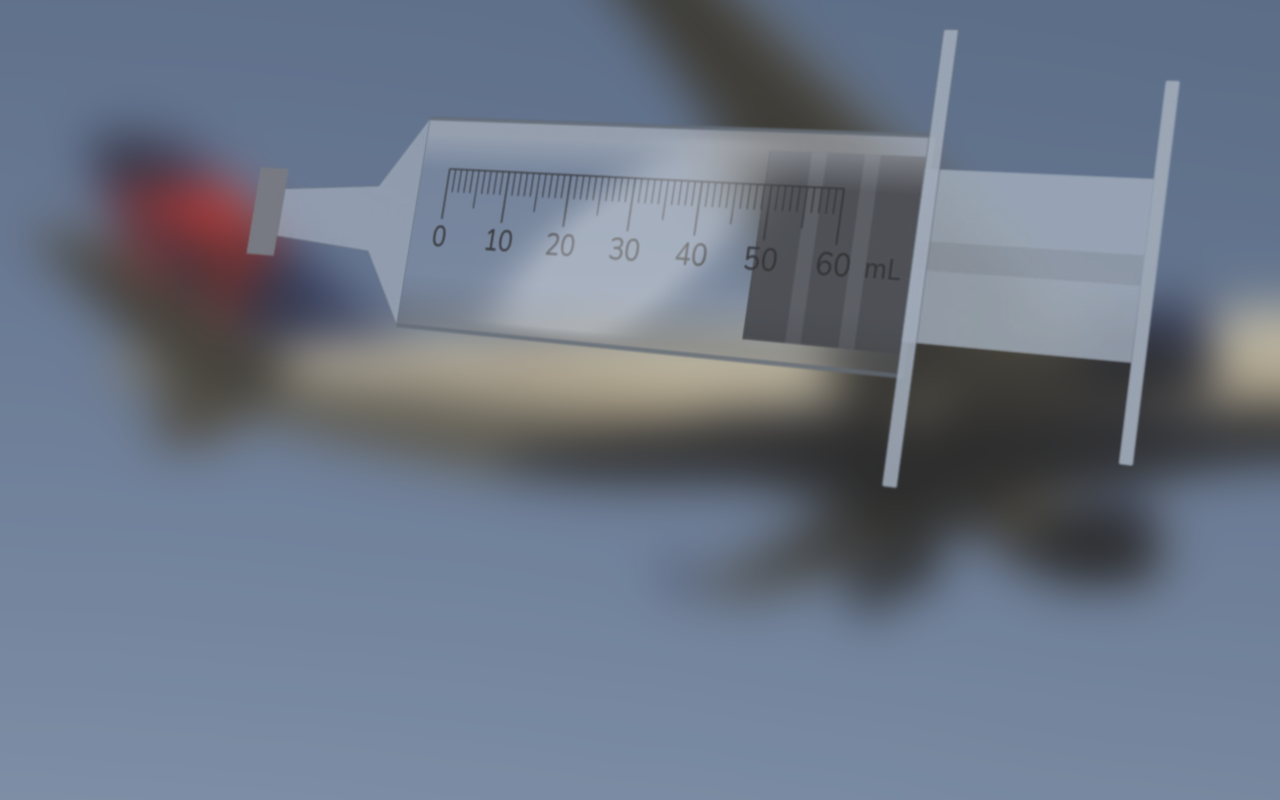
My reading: 49
